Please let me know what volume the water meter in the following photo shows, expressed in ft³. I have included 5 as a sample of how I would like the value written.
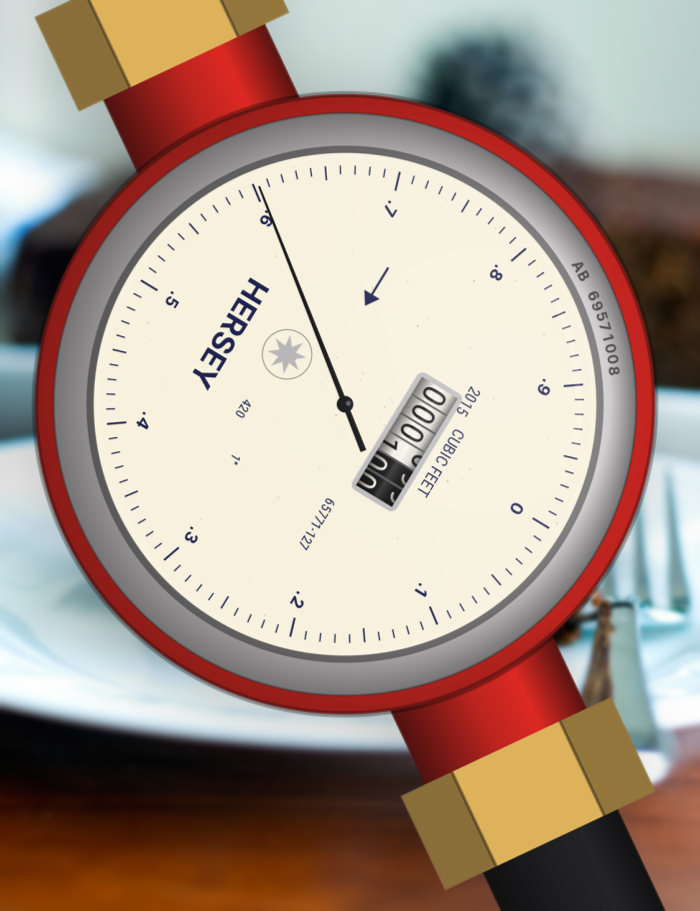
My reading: 99.60
